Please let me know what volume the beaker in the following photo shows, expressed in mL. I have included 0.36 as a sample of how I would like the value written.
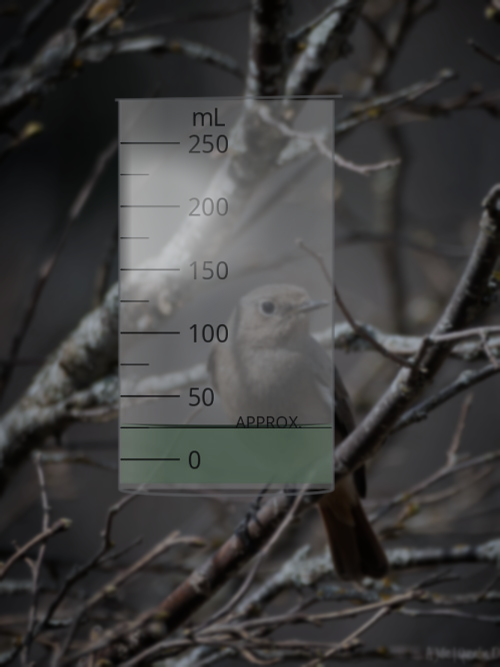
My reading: 25
